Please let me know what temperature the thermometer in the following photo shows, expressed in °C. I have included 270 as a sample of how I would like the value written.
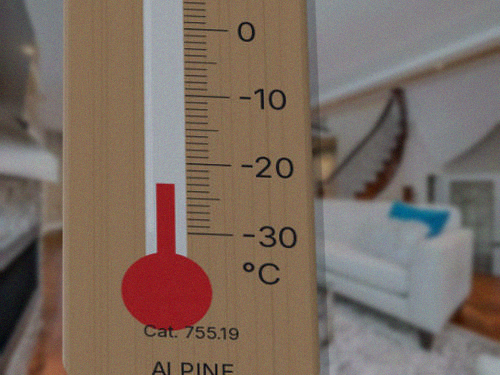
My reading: -23
